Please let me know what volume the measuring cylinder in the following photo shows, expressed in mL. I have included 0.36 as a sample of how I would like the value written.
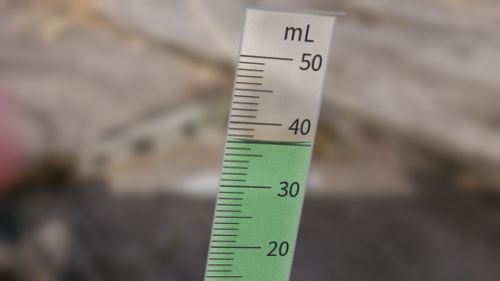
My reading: 37
